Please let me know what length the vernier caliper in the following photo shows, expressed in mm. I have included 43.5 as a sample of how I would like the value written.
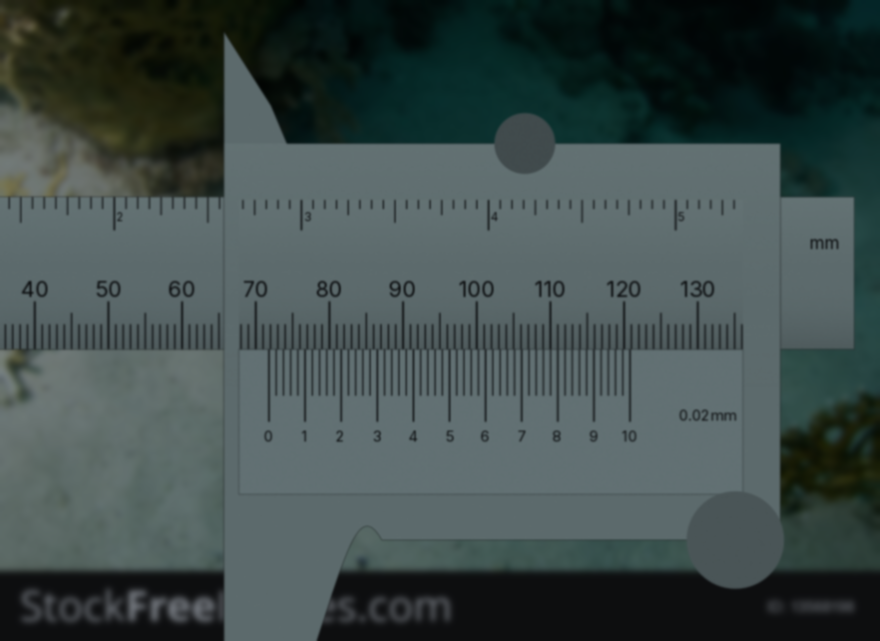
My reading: 71.8
